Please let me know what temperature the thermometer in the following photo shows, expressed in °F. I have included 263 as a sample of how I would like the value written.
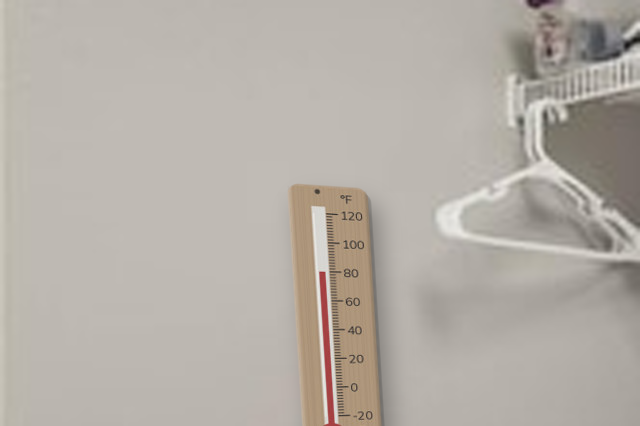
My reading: 80
